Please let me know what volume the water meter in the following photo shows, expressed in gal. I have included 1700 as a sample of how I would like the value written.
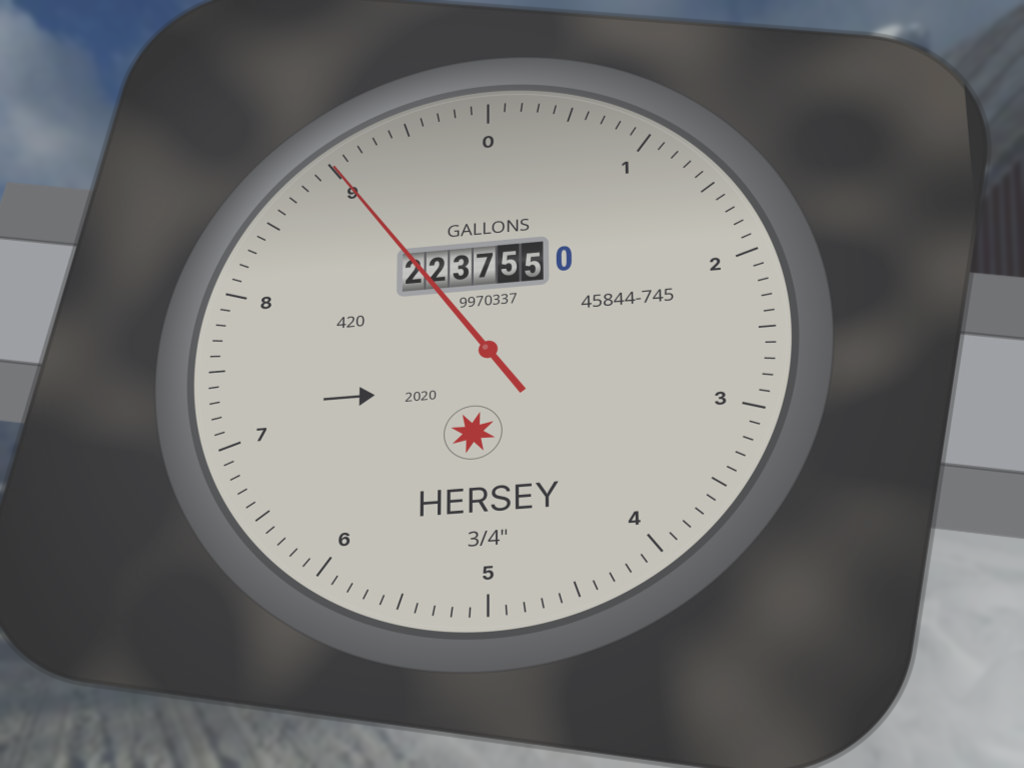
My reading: 2237549.0
